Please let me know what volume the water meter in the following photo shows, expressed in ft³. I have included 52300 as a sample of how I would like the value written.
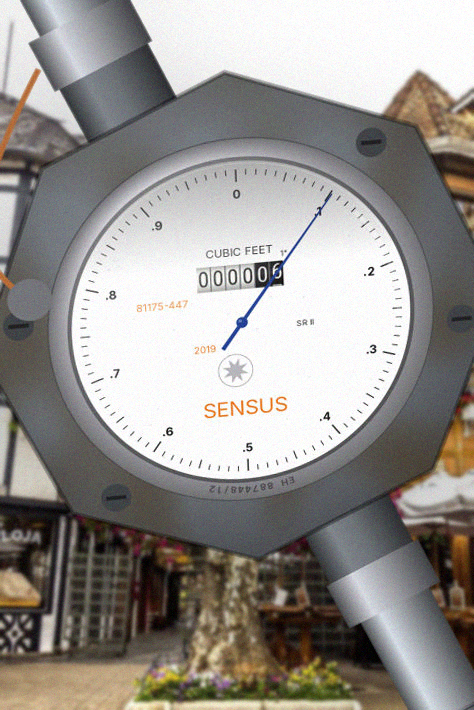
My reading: 6.10
